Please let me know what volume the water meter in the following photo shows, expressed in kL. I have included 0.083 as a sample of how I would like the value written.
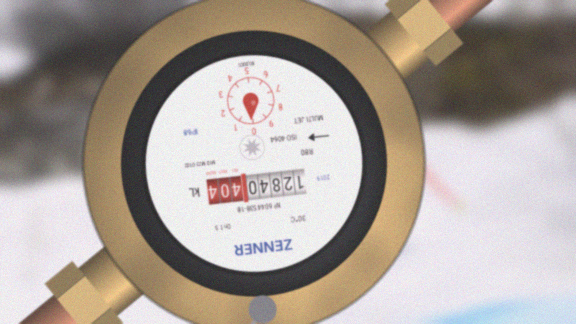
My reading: 12840.4040
